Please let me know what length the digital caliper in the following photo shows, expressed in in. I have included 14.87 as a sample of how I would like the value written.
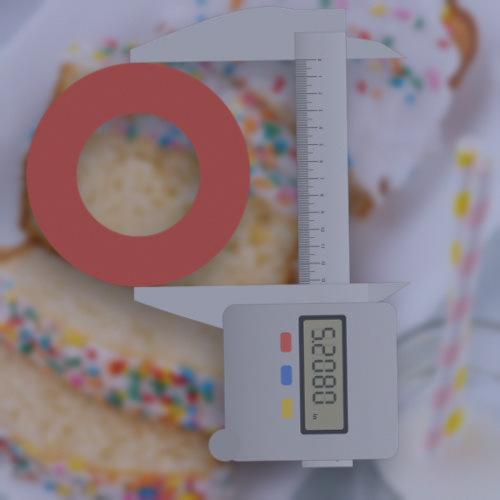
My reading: 5.2080
